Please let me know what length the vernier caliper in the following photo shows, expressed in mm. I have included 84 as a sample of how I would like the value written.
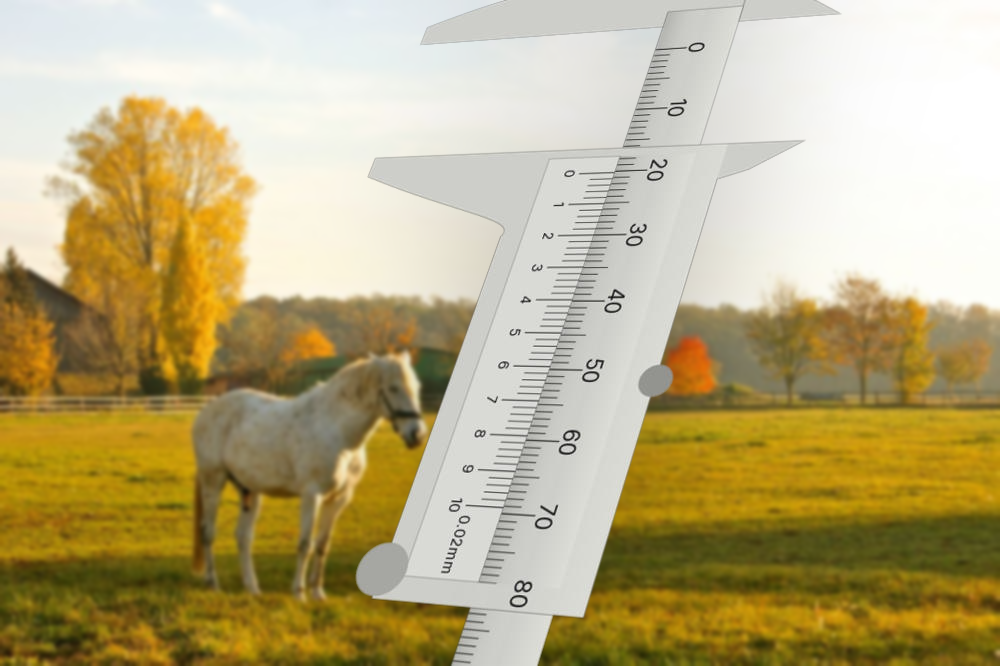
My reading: 20.2
